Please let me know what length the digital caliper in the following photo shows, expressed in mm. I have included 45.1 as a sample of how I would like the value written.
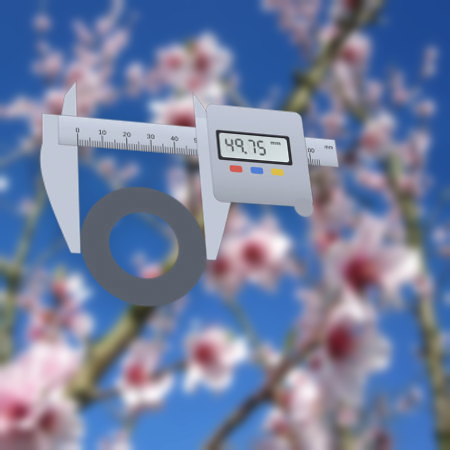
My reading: 49.75
